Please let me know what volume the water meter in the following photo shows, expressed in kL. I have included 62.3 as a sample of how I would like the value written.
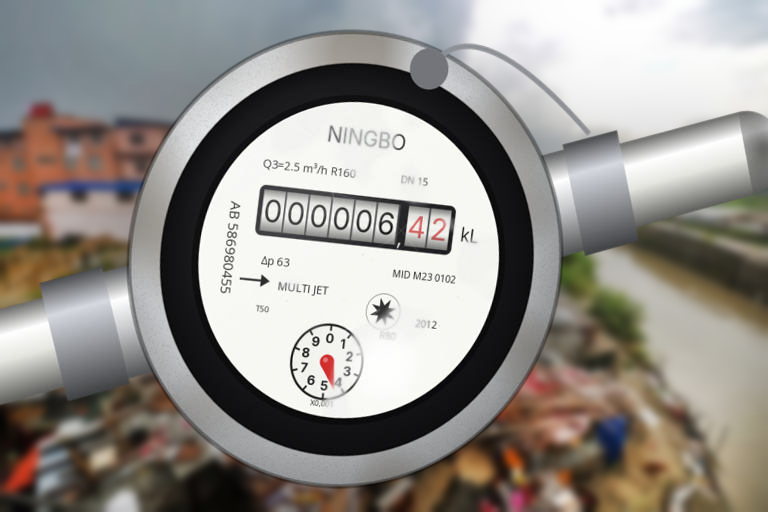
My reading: 6.424
